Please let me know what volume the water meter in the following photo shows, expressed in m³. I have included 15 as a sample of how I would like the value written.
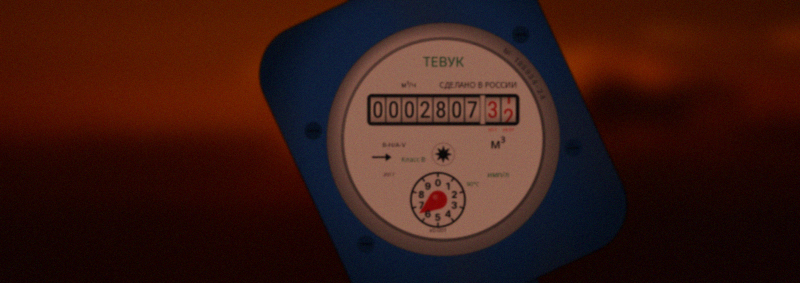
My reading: 2807.316
